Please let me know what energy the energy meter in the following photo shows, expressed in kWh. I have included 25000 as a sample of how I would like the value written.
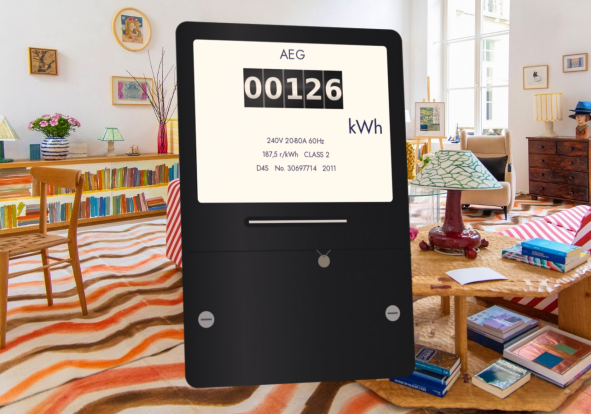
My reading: 126
